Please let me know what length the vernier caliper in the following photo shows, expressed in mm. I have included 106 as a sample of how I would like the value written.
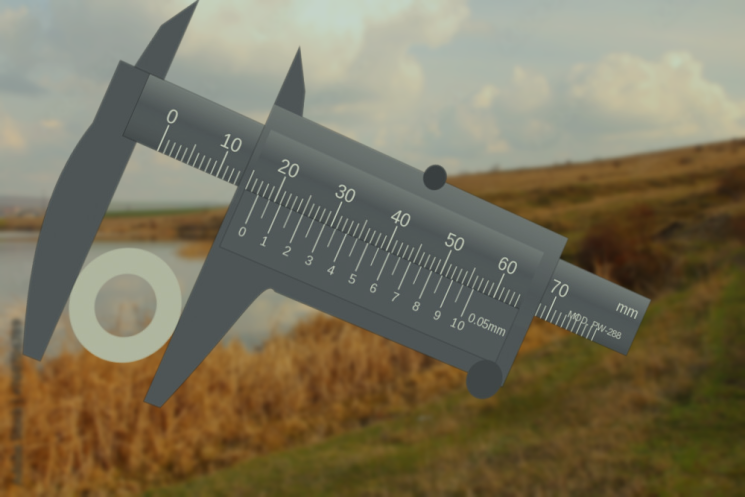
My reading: 17.2
